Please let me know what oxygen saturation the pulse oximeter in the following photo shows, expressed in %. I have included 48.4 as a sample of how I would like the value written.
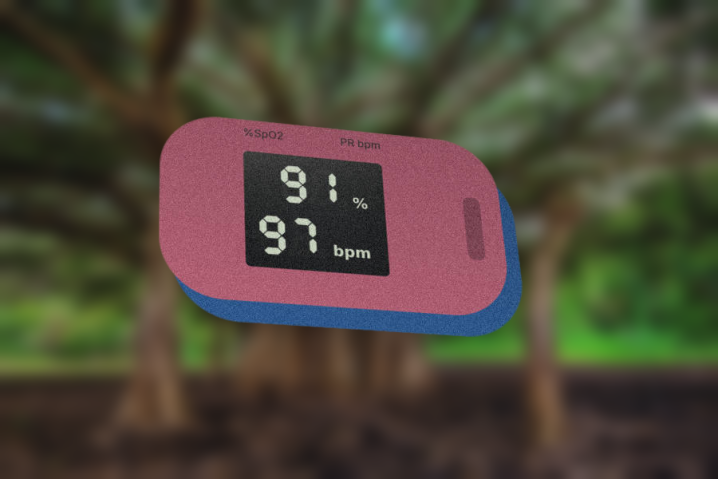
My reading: 91
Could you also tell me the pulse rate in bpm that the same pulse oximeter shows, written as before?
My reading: 97
